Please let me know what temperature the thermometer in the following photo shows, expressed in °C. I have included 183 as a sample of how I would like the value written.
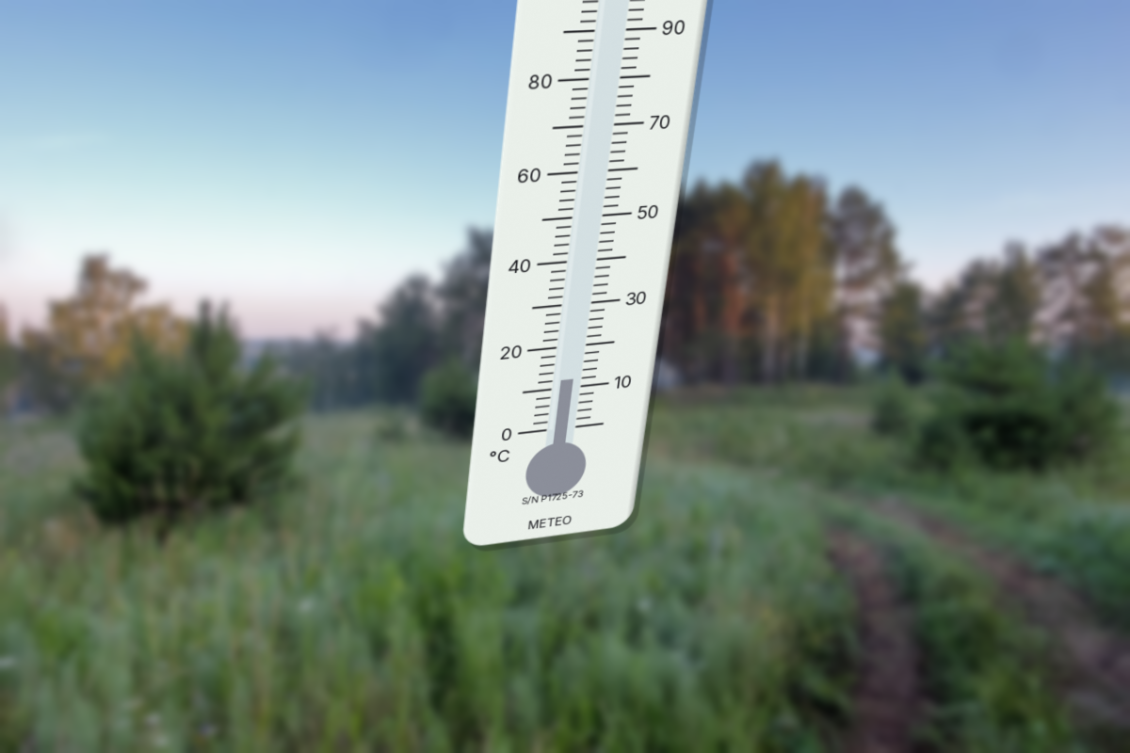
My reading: 12
